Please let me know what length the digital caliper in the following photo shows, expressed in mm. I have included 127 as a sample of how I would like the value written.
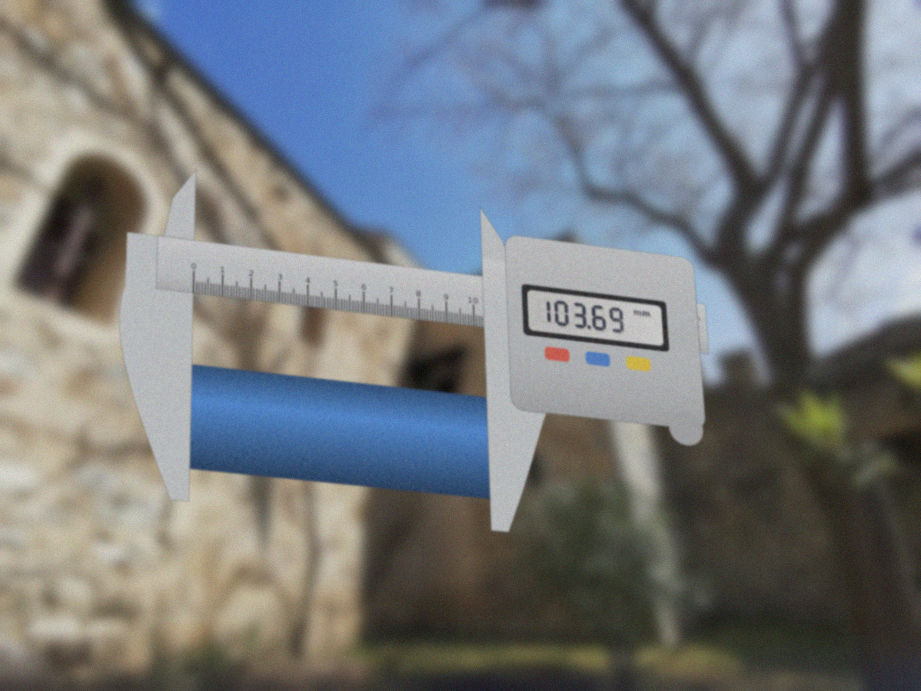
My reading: 103.69
